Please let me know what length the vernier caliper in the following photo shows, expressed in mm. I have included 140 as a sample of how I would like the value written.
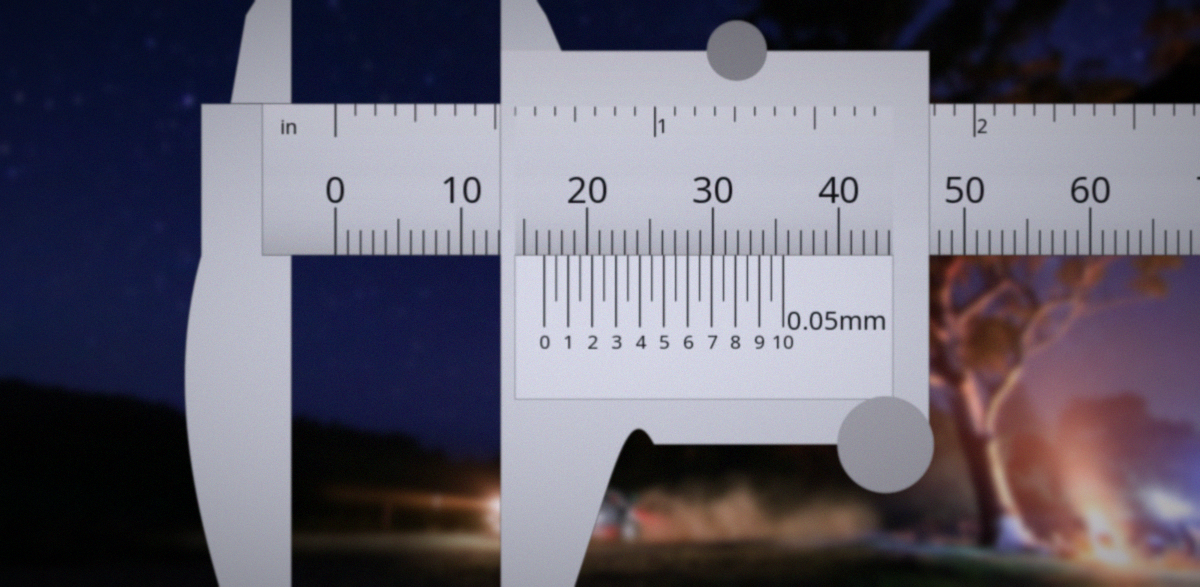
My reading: 16.6
